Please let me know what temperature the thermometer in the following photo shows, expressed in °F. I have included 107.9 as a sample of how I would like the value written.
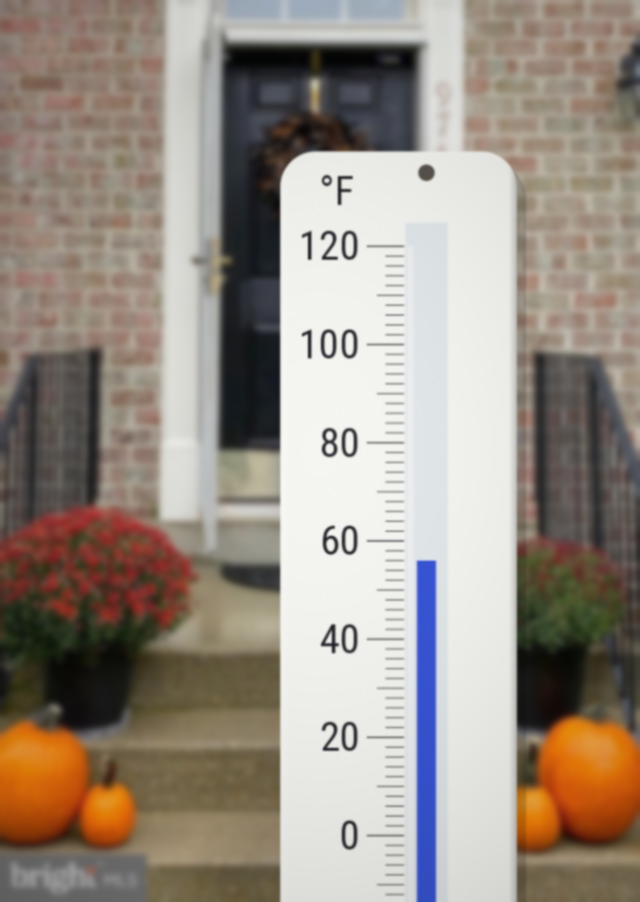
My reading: 56
